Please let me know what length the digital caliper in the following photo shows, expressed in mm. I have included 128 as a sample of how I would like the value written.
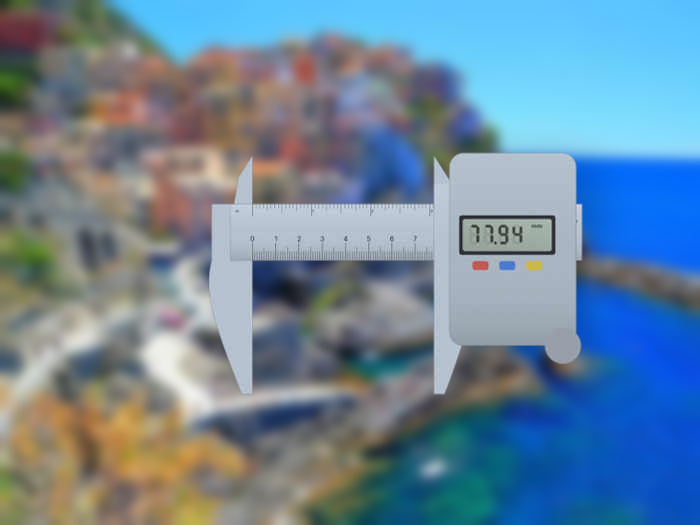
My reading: 77.94
